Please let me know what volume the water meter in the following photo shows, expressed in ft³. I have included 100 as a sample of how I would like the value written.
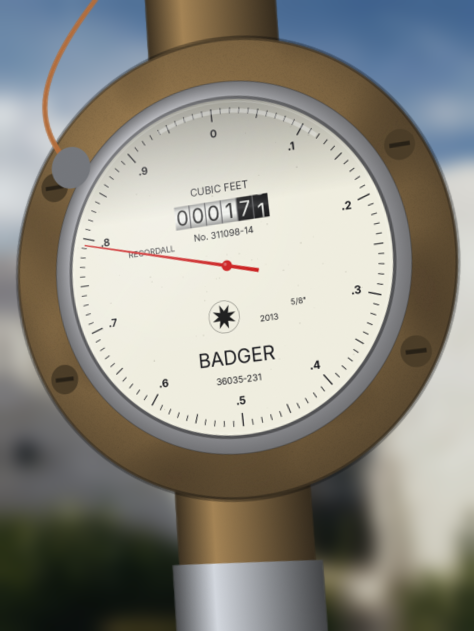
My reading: 170.79
